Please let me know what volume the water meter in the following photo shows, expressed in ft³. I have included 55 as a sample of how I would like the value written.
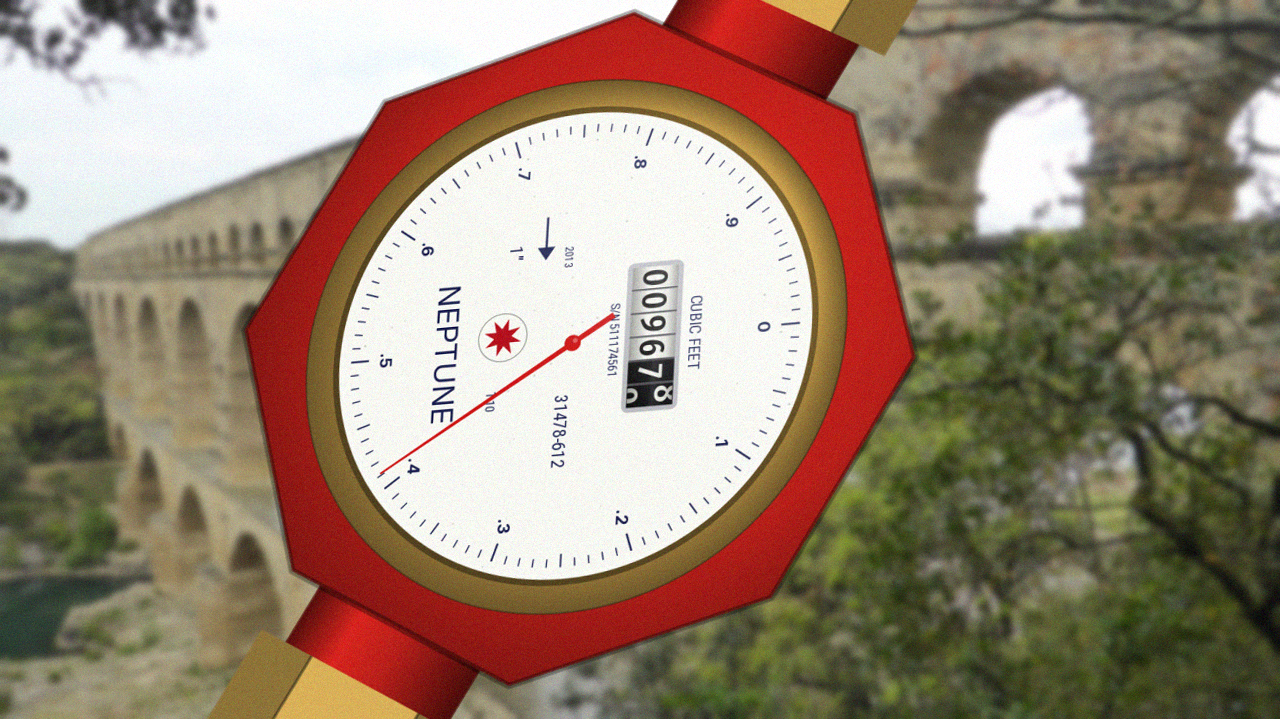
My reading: 9678.41
